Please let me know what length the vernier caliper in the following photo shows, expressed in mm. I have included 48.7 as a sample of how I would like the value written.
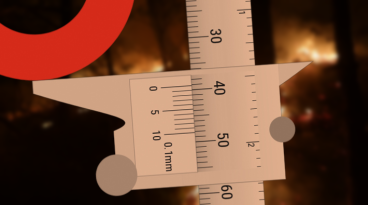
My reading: 39.2
